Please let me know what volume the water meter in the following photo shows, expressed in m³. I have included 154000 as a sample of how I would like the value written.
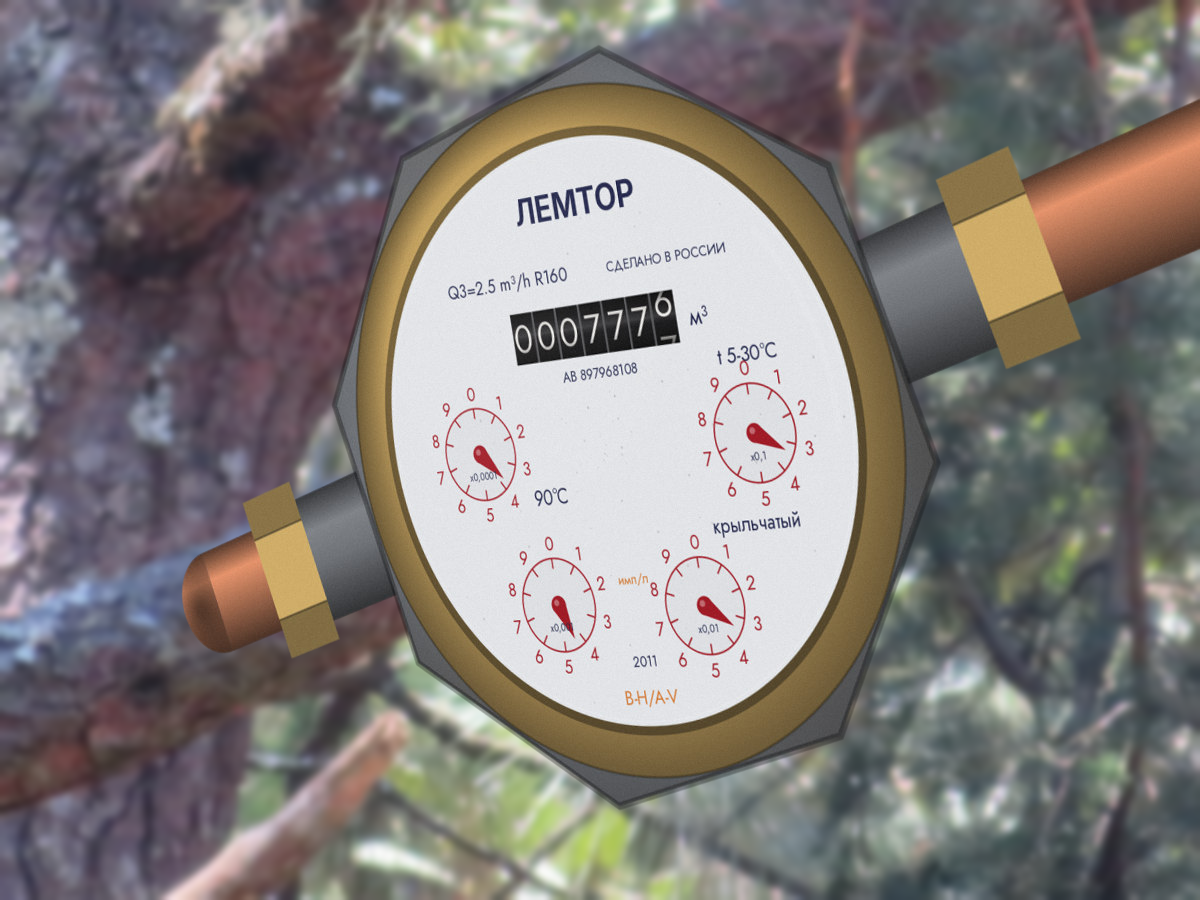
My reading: 7776.3343
